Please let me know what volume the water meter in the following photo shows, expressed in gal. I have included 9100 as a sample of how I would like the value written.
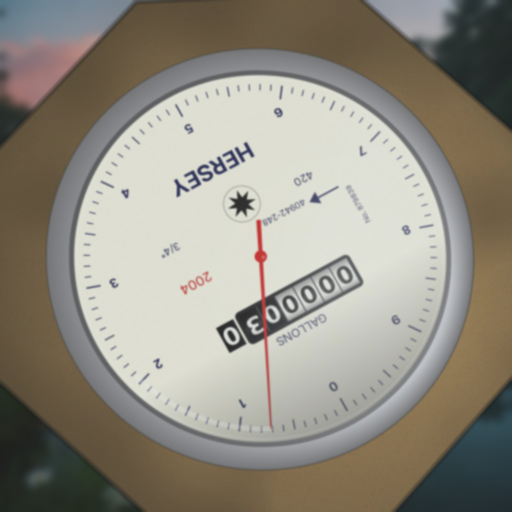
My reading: 30.7
